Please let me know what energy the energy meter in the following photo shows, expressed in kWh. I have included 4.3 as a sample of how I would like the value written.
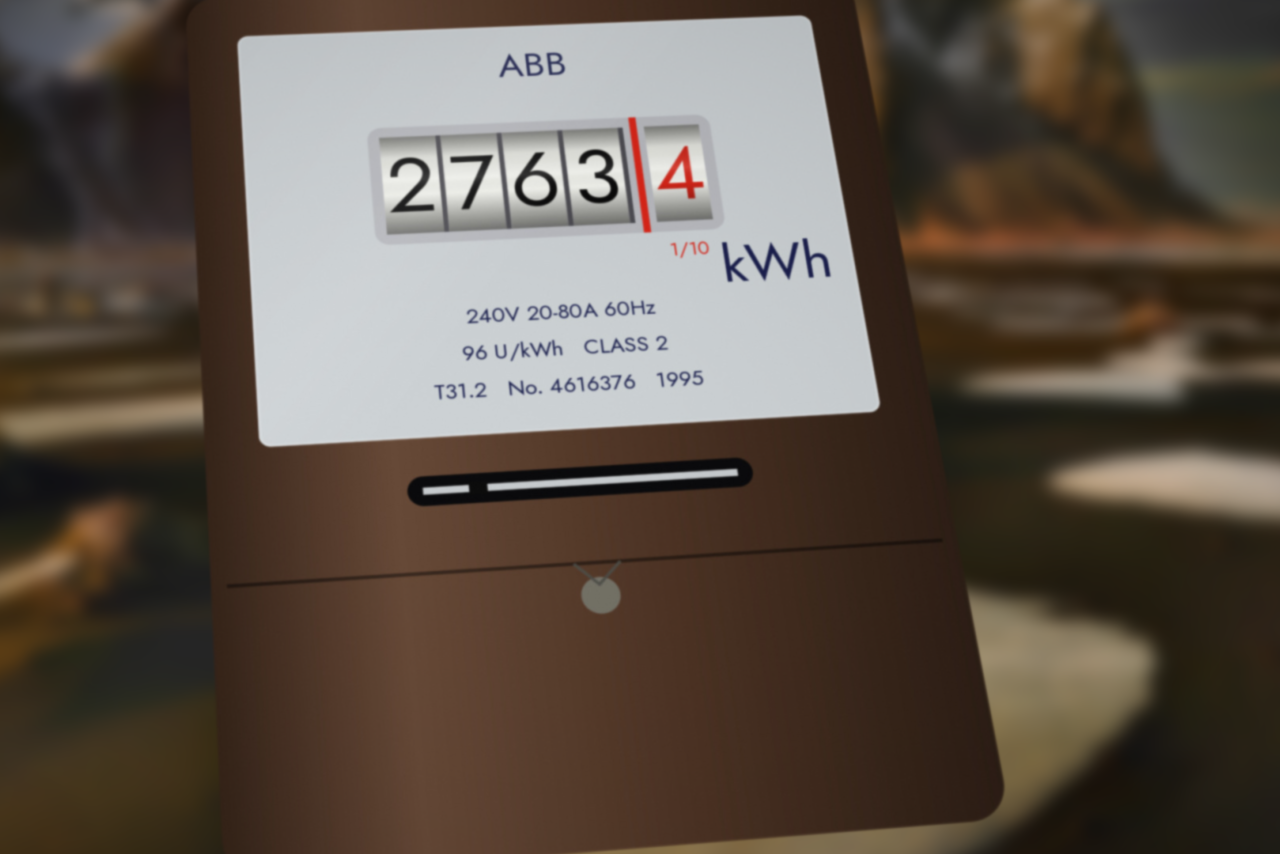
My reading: 2763.4
